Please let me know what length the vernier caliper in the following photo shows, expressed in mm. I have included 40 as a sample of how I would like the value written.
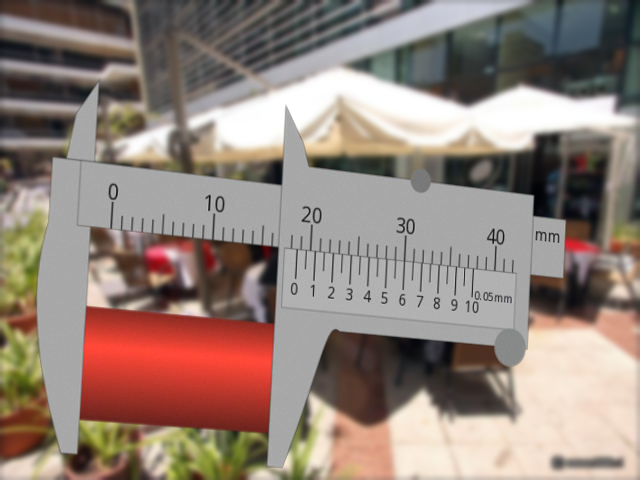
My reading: 18.6
